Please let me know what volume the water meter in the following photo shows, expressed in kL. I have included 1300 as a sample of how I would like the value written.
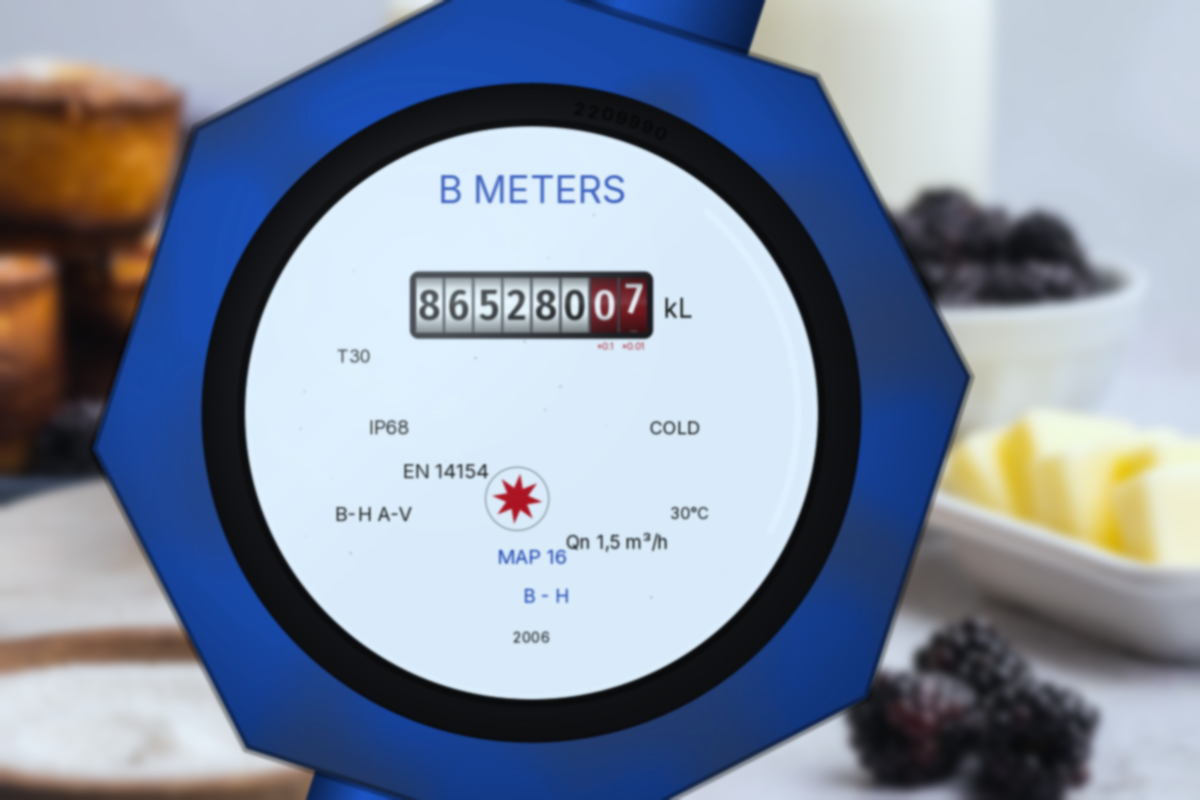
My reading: 865280.07
